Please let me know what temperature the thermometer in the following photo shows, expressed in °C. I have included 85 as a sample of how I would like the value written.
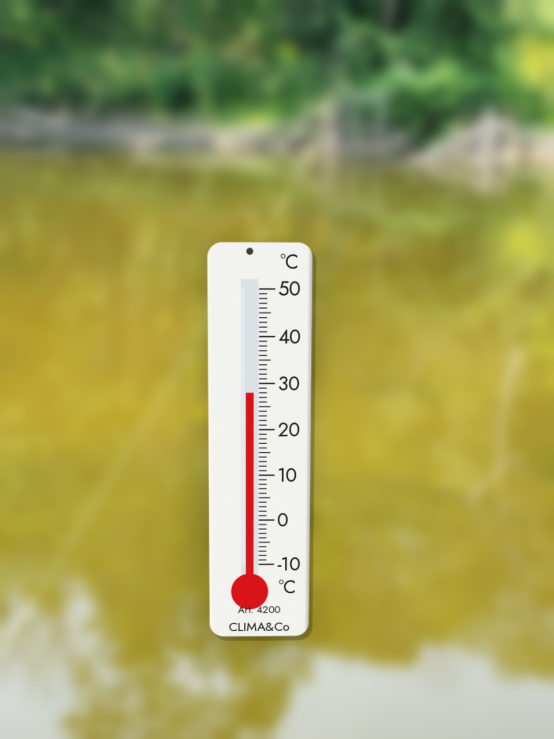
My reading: 28
